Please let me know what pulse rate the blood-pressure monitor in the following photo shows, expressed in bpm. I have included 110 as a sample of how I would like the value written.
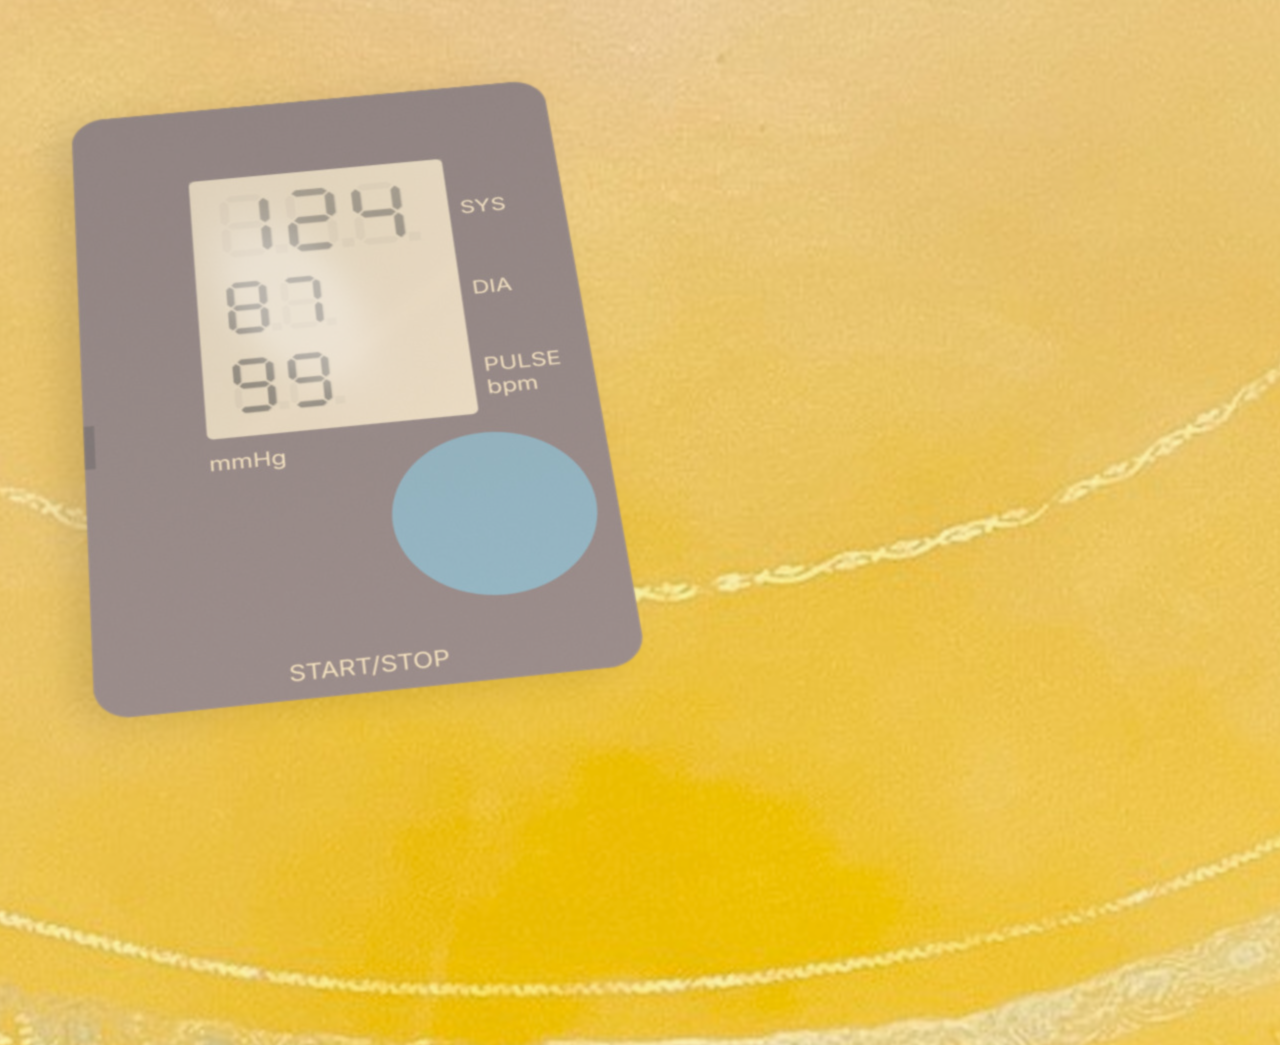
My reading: 99
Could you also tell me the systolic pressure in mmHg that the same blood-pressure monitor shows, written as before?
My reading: 124
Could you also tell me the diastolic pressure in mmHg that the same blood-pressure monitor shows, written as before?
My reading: 87
